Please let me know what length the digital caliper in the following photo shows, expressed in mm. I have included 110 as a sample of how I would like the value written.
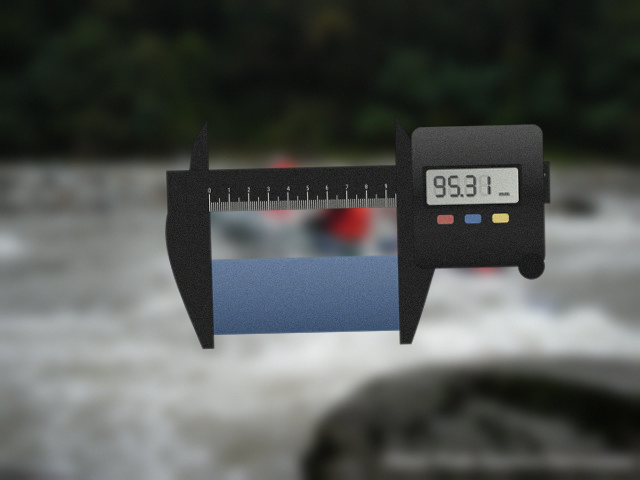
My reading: 95.31
